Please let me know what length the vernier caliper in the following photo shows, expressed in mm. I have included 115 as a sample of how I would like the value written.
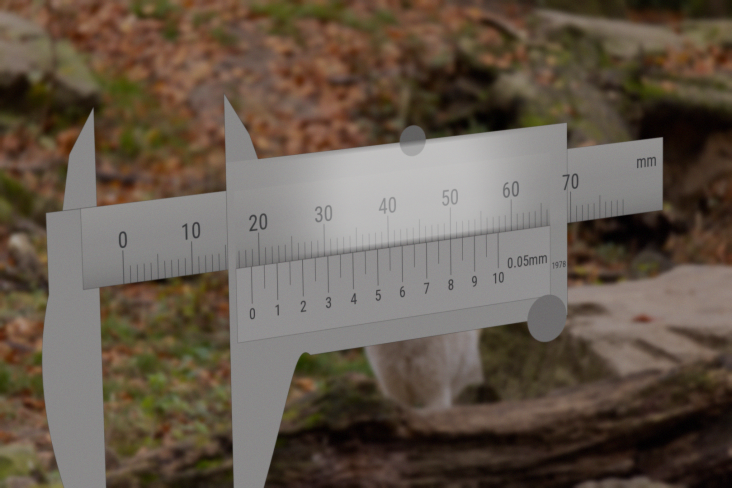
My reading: 18.8
